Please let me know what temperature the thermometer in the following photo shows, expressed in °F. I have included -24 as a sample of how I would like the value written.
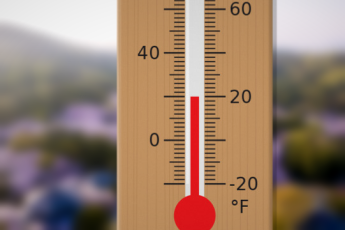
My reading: 20
